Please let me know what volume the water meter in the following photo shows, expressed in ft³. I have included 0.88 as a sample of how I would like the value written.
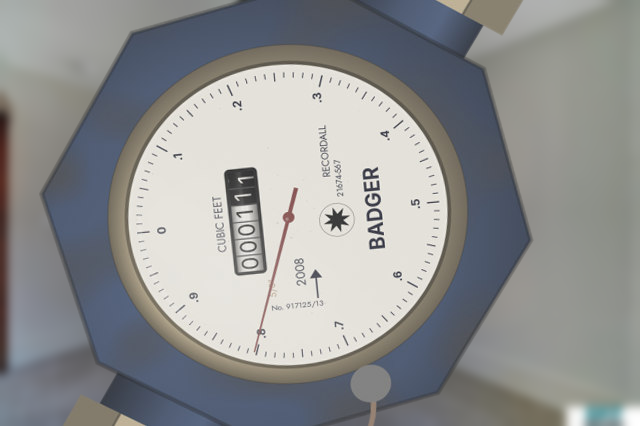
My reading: 110.80
